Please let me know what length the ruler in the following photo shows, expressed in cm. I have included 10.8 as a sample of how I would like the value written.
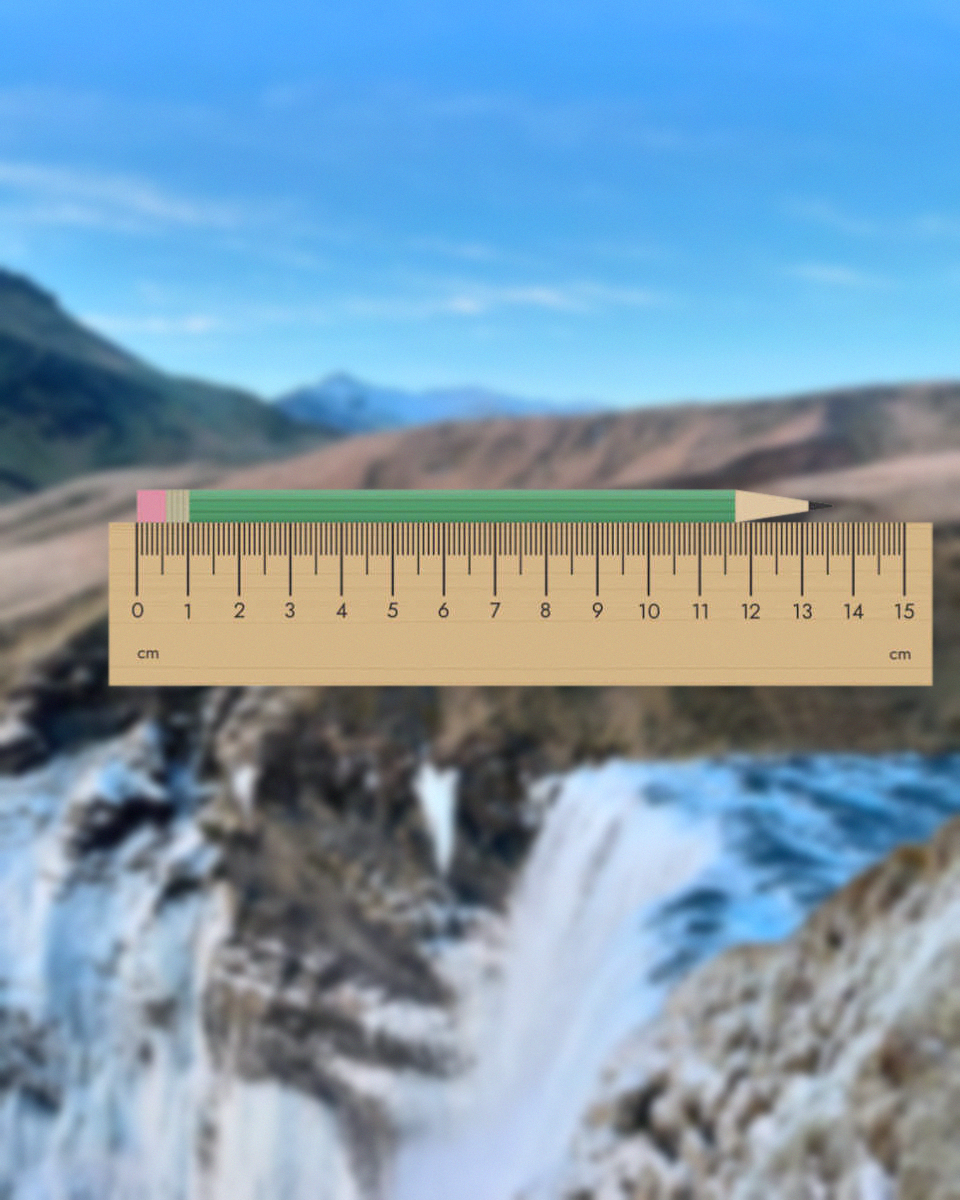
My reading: 13.6
